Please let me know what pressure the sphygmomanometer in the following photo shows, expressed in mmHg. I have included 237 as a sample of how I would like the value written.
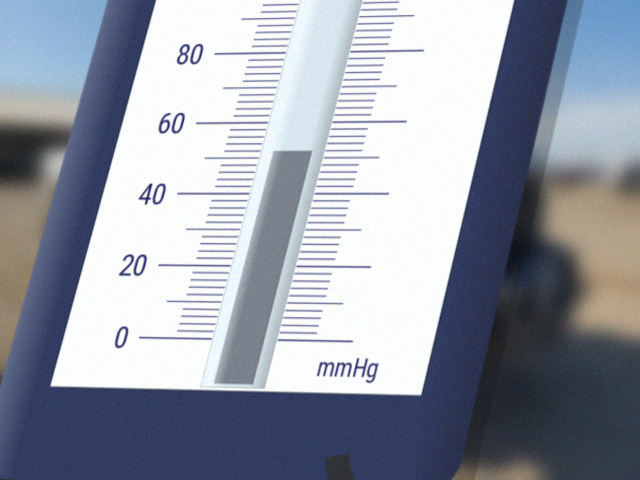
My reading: 52
